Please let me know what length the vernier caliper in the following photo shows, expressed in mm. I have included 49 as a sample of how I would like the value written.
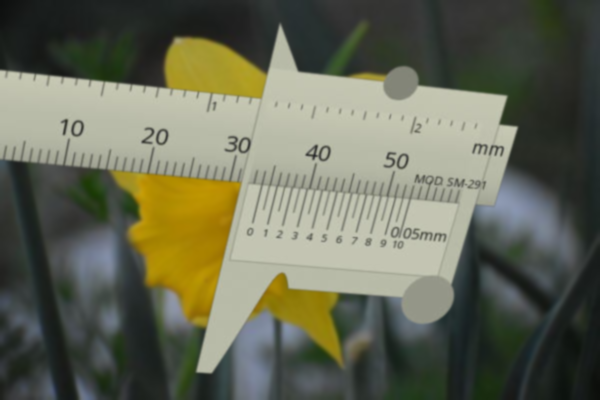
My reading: 34.0
